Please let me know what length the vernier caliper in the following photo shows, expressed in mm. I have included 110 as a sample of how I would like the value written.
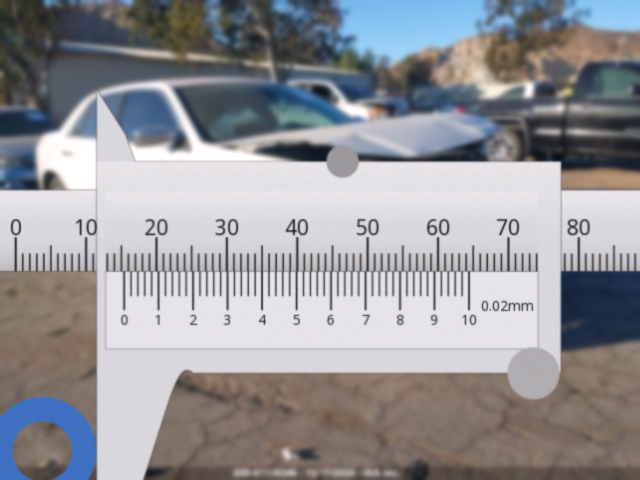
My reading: 15.4
